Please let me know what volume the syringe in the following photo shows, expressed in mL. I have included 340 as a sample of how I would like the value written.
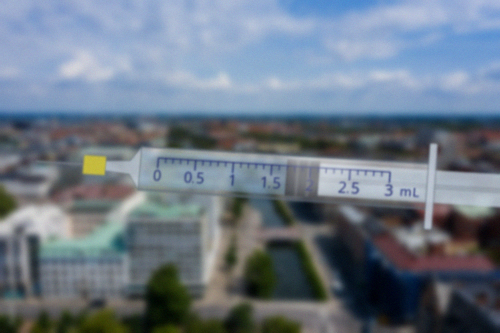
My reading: 1.7
